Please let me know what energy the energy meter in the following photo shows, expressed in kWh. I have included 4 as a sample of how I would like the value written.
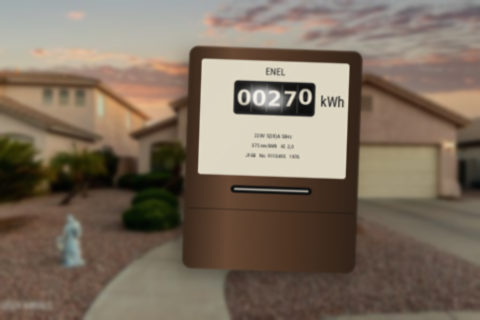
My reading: 270
